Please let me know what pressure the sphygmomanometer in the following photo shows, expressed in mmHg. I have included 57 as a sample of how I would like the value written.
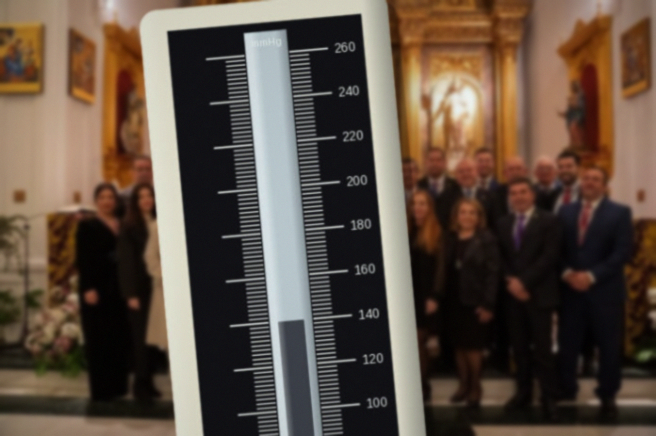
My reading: 140
